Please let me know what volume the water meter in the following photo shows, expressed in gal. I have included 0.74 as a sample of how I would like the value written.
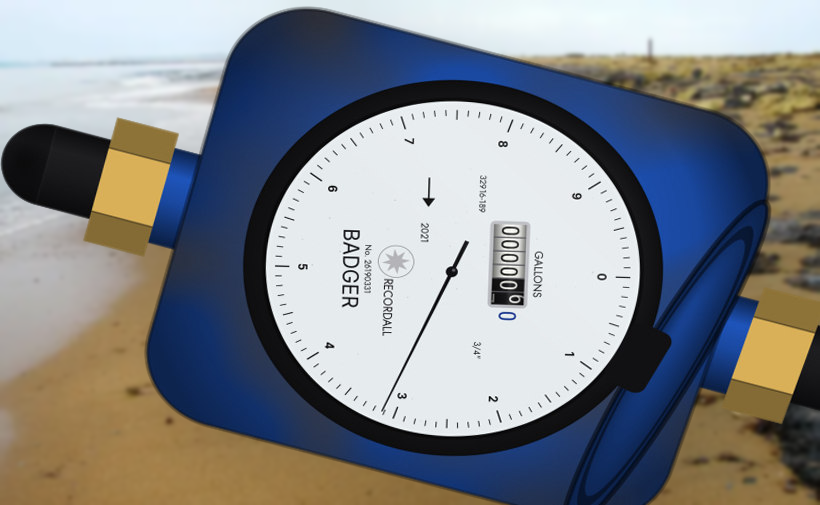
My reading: 63.1
